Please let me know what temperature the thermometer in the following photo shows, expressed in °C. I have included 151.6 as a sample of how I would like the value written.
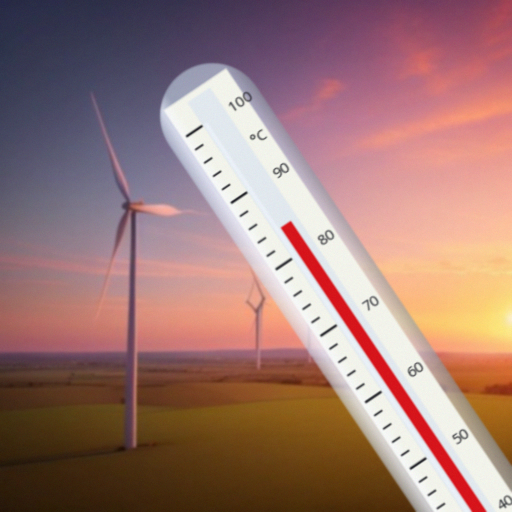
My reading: 84
